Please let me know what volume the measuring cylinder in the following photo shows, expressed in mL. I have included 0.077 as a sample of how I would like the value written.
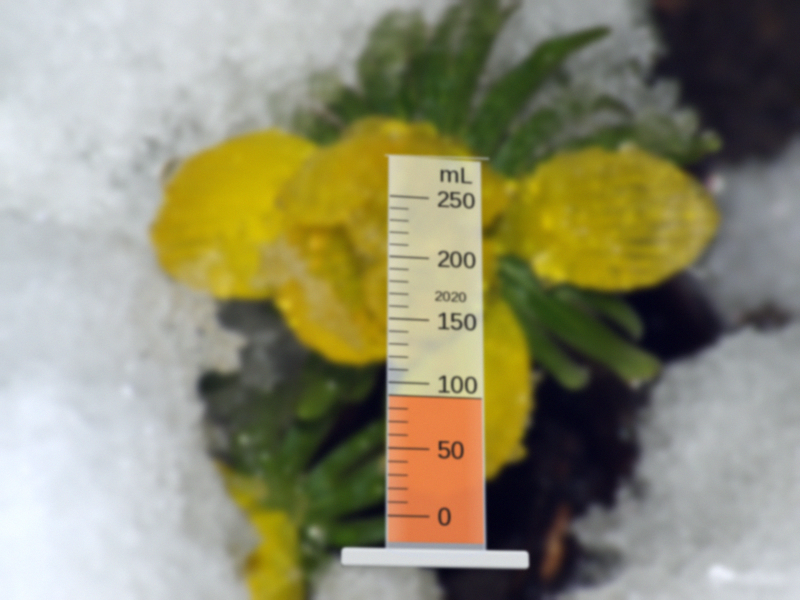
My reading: 90
